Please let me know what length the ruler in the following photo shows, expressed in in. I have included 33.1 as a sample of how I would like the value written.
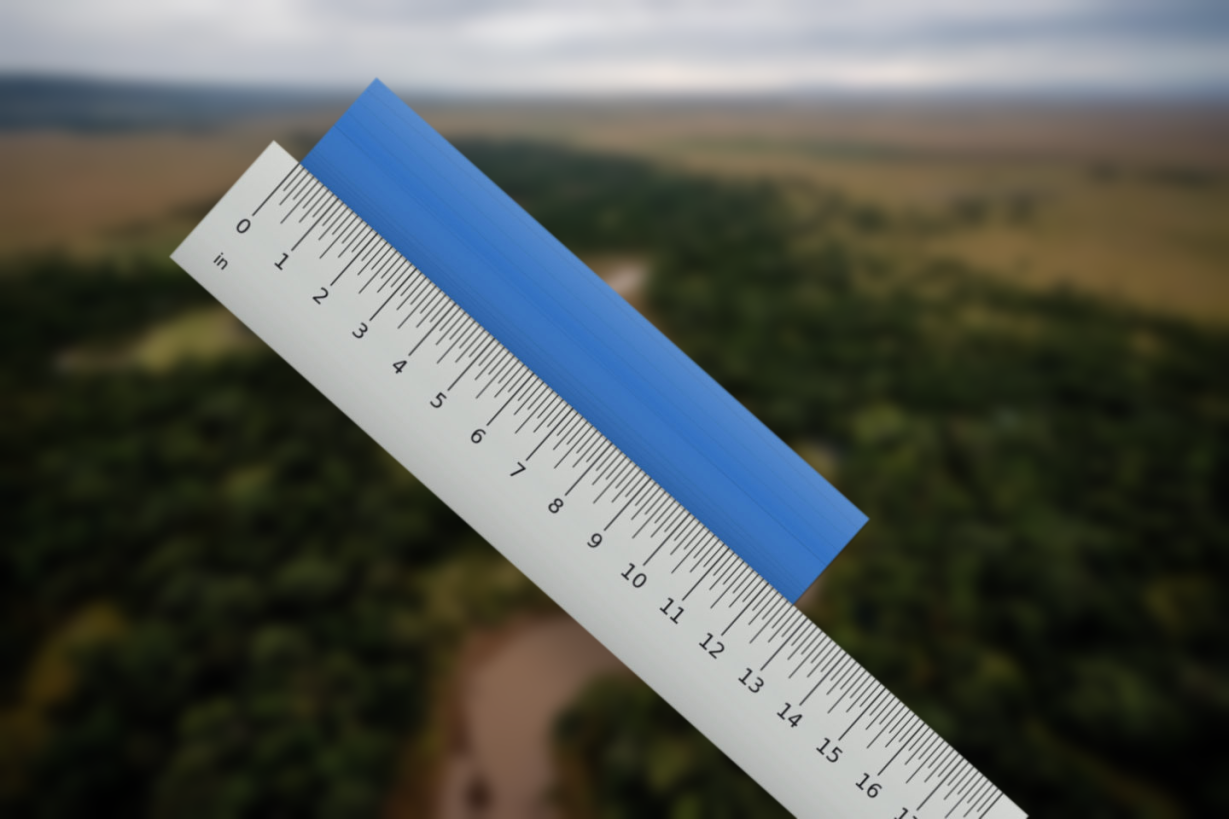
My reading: 12.625
